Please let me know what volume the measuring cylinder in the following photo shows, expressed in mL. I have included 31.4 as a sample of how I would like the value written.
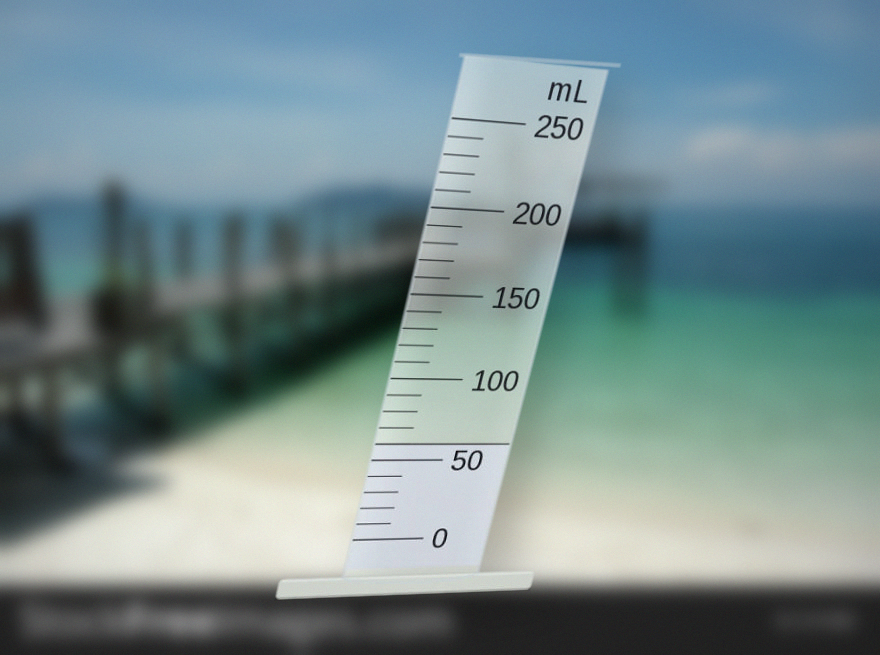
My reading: 60
